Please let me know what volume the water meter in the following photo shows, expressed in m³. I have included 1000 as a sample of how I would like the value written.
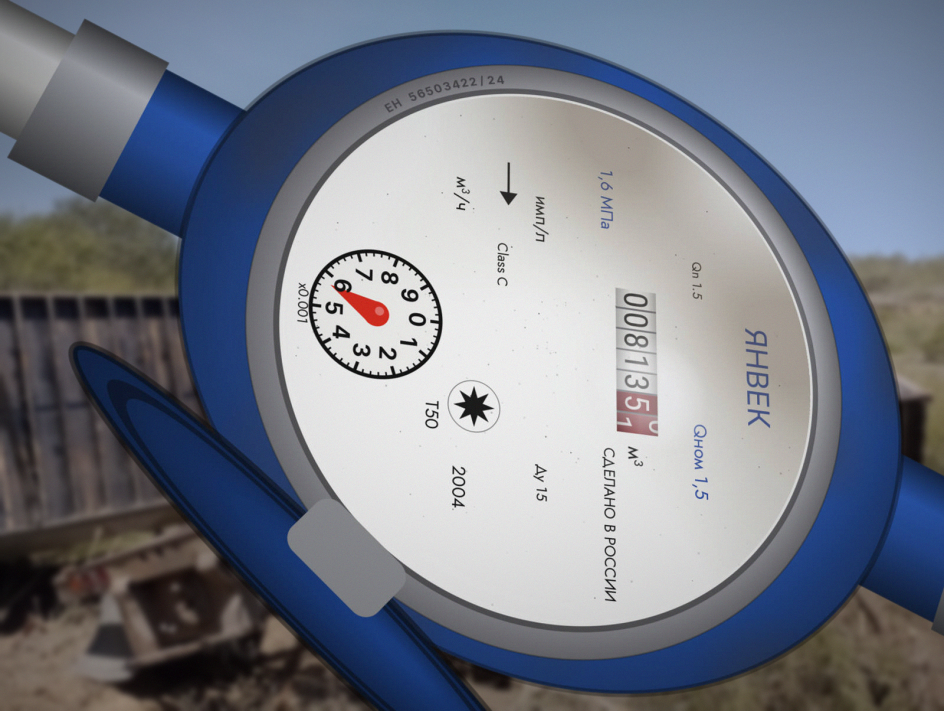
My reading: 813.505
